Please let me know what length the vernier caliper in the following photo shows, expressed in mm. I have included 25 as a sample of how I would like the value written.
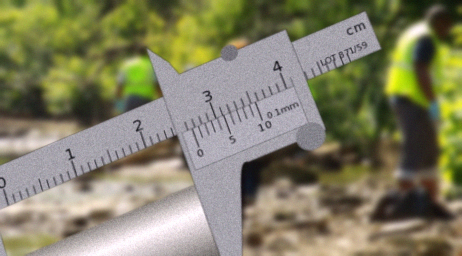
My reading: 26.6
